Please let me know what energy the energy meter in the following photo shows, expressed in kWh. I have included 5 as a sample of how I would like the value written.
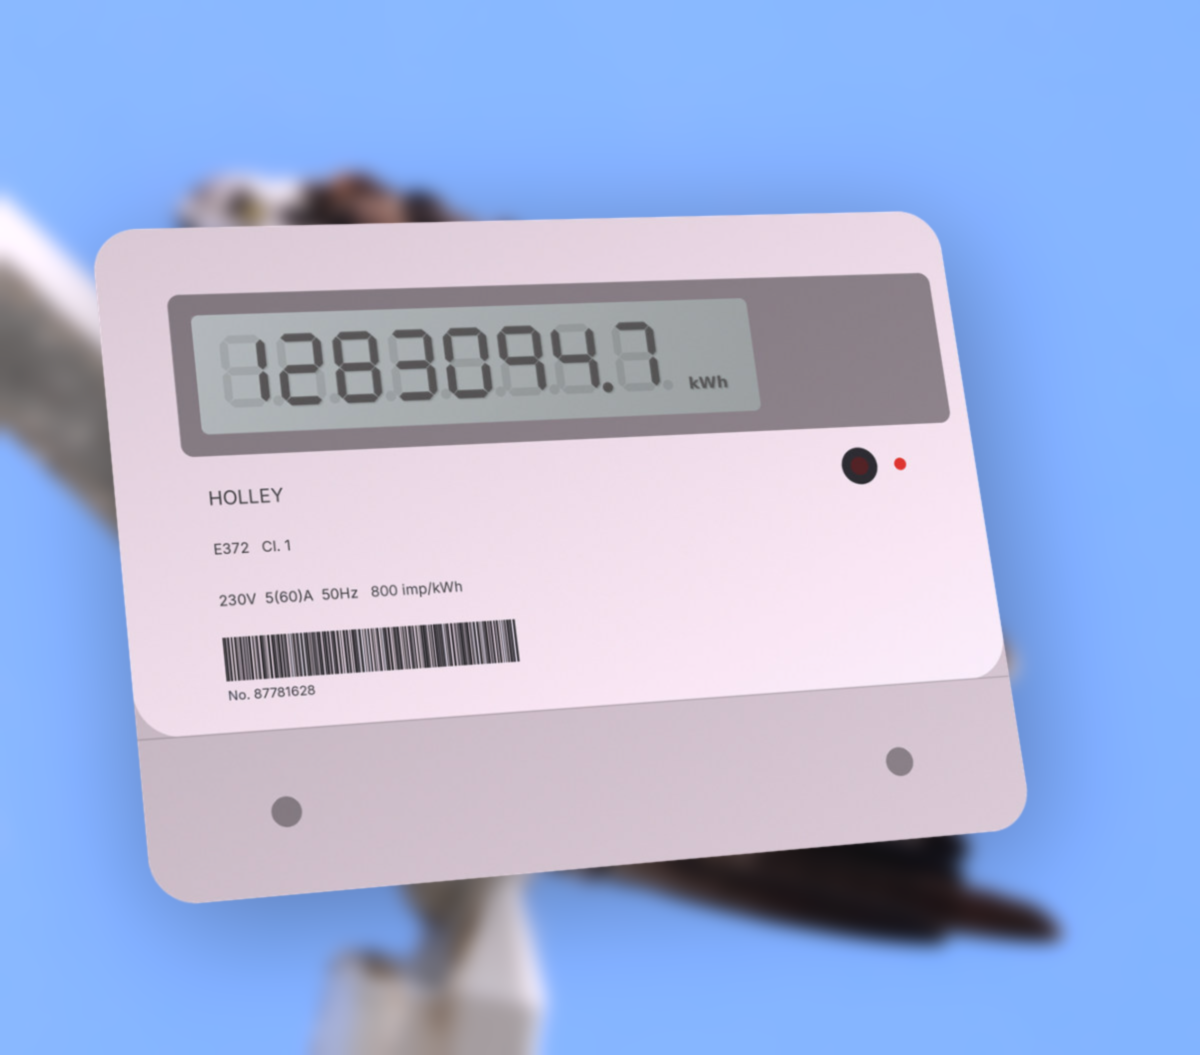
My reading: 1283094.7
